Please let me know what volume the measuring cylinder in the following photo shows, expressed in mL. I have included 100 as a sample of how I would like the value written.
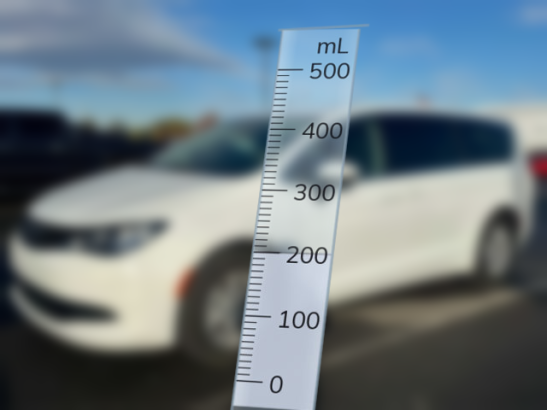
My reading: 200
